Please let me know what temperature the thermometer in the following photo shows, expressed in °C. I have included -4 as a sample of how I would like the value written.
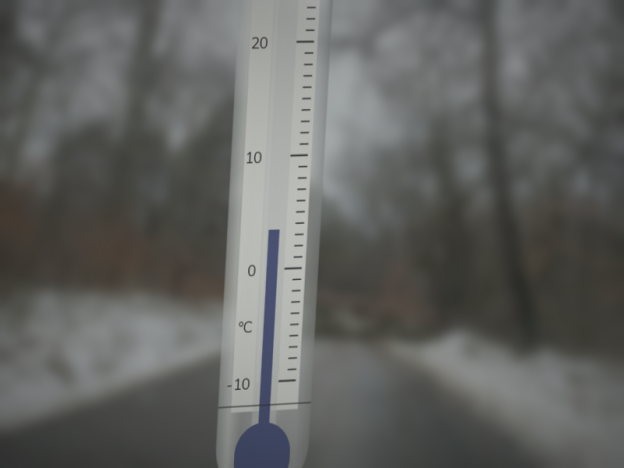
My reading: 3.5
